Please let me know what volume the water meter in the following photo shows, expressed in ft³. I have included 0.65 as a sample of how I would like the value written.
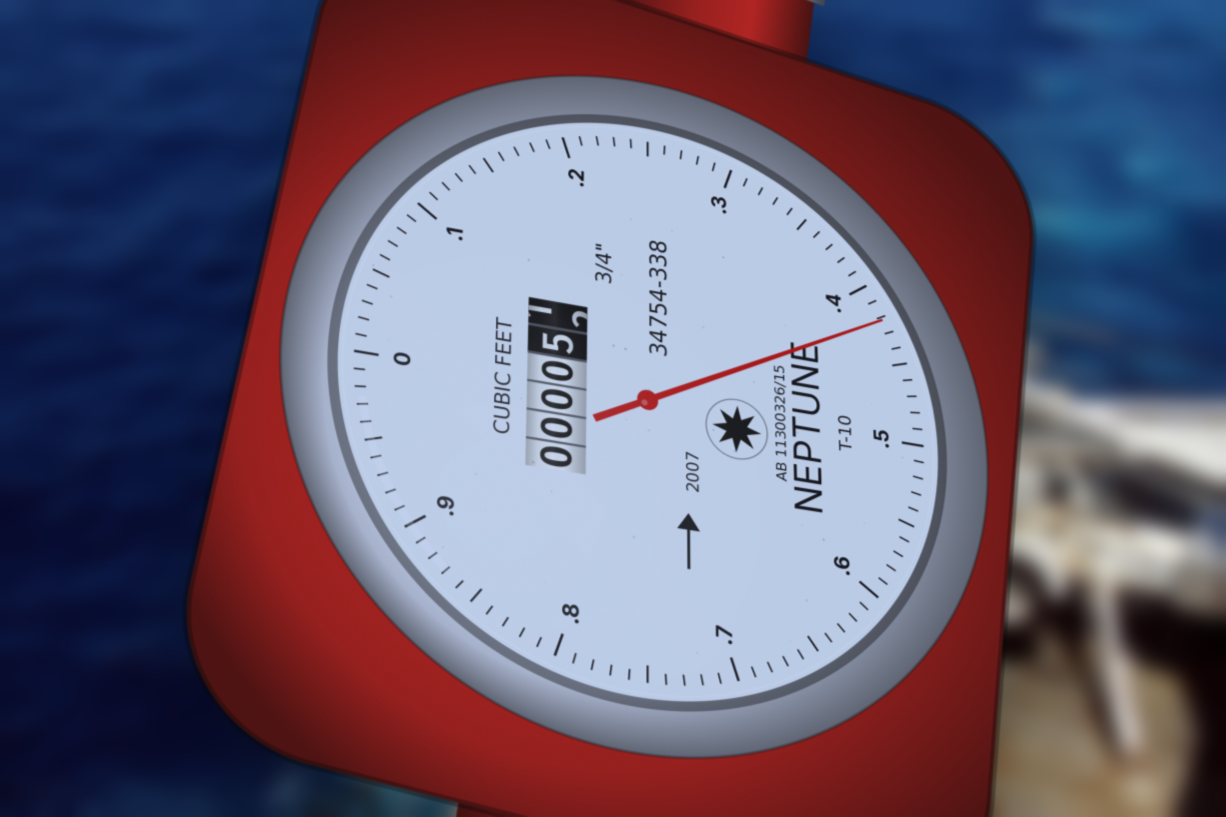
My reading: 51.42
